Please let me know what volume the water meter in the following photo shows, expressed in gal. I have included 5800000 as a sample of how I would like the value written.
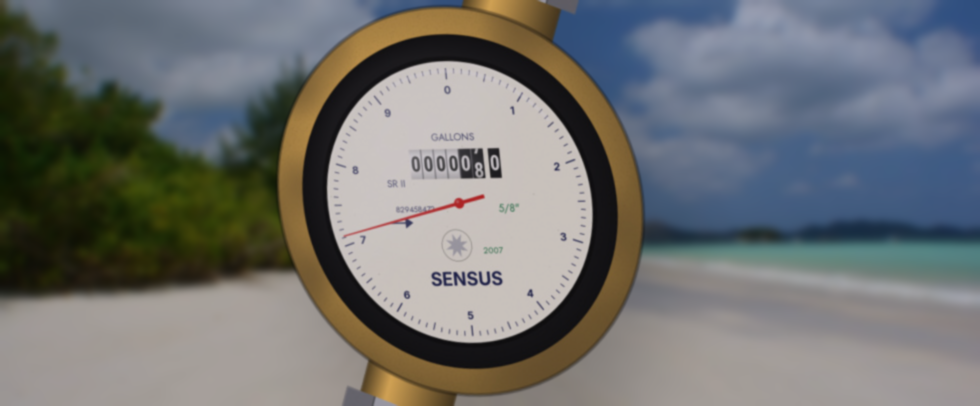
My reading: 77.1
